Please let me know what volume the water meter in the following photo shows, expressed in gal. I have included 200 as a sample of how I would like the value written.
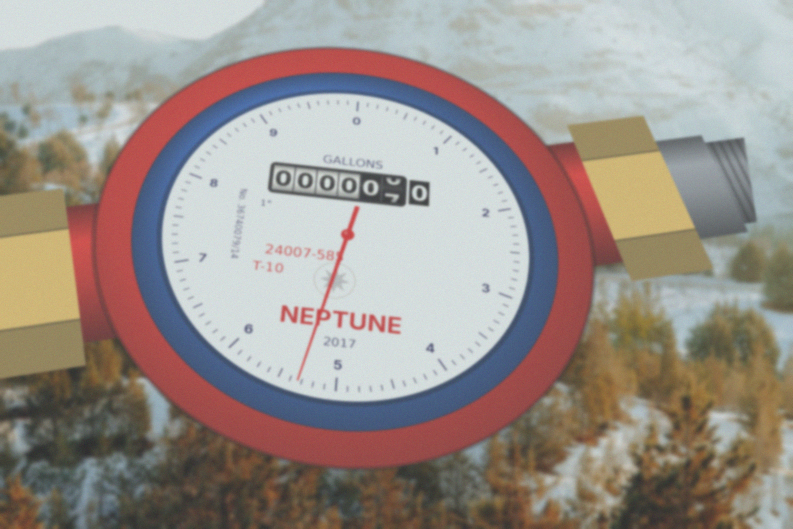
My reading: 65.3
